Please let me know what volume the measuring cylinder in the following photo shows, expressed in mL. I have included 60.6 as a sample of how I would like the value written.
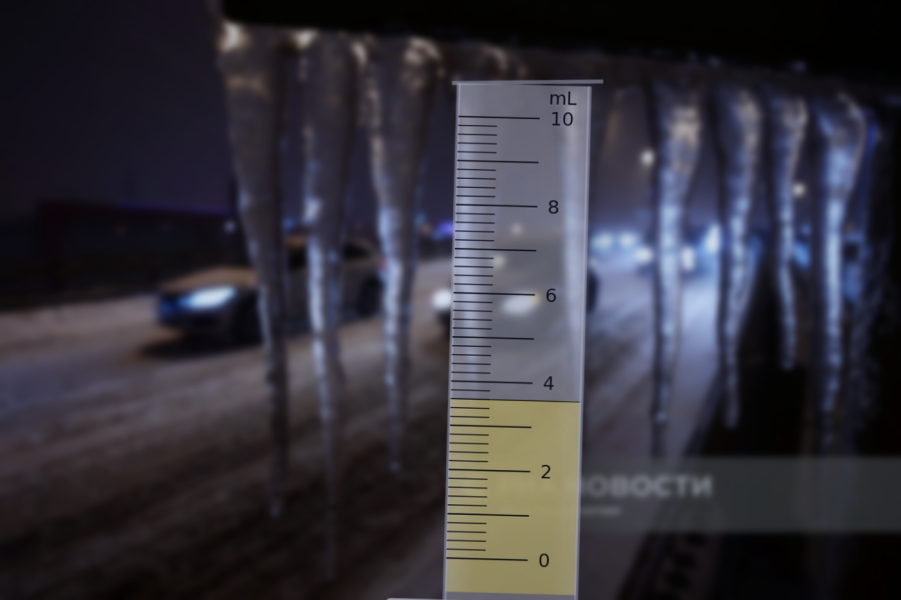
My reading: 3.6
